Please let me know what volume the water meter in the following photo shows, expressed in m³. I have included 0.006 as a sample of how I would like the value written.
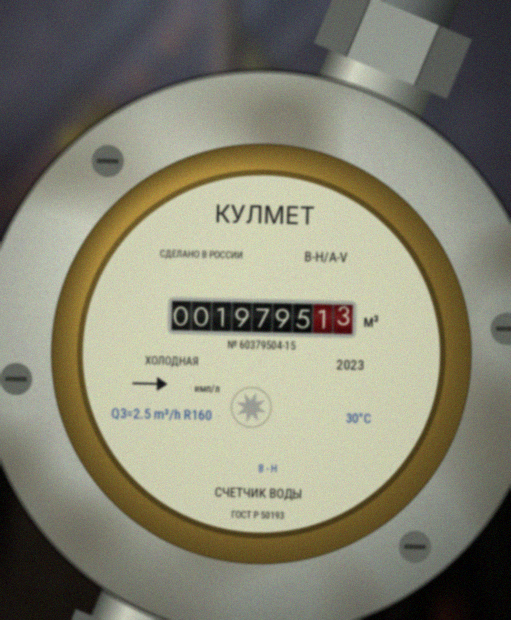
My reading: 19795.13
